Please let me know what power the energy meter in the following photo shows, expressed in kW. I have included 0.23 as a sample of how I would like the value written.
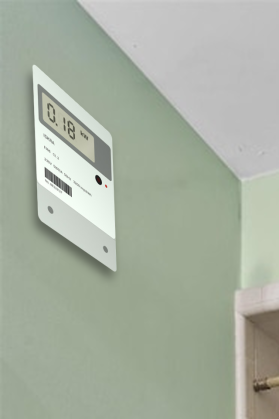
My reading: 0.18
